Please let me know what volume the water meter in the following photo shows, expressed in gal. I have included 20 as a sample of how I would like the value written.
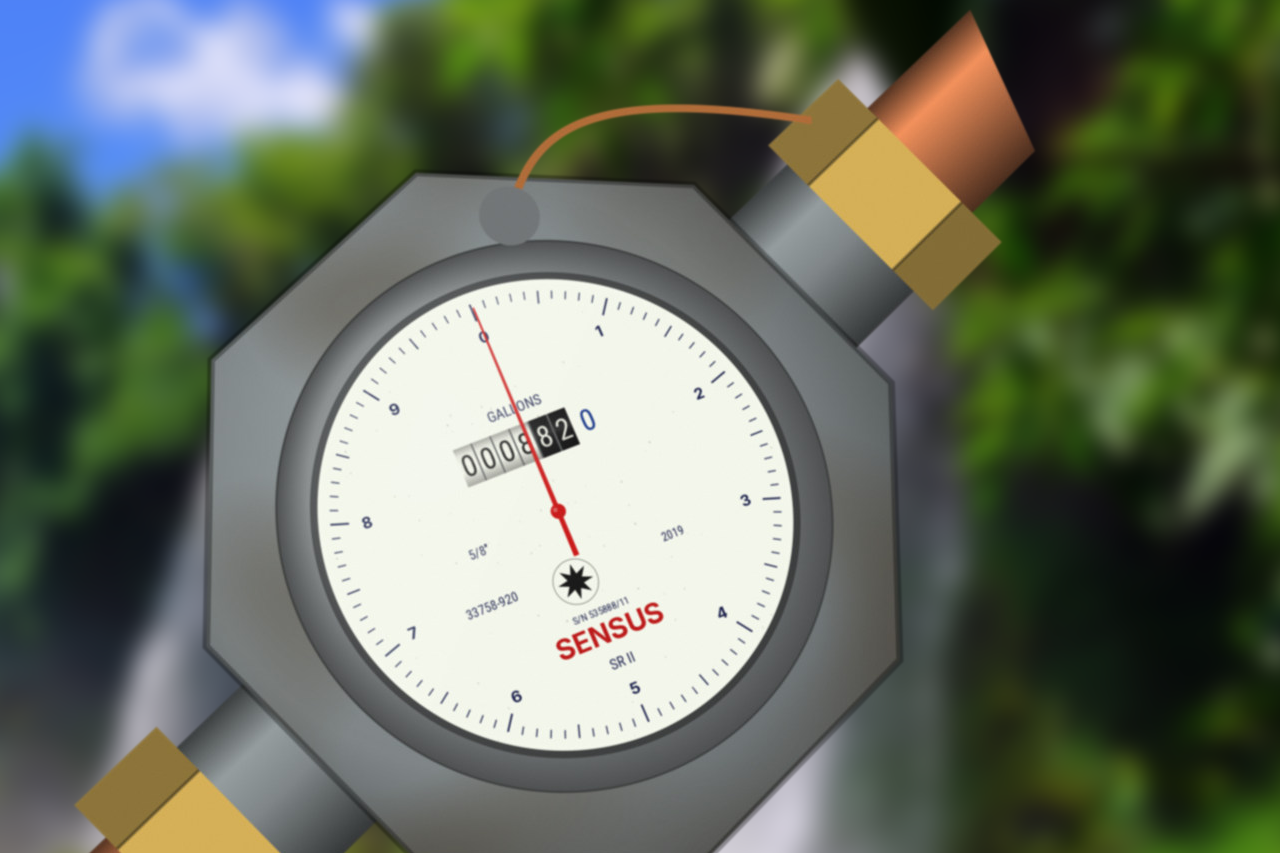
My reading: 8820.0
